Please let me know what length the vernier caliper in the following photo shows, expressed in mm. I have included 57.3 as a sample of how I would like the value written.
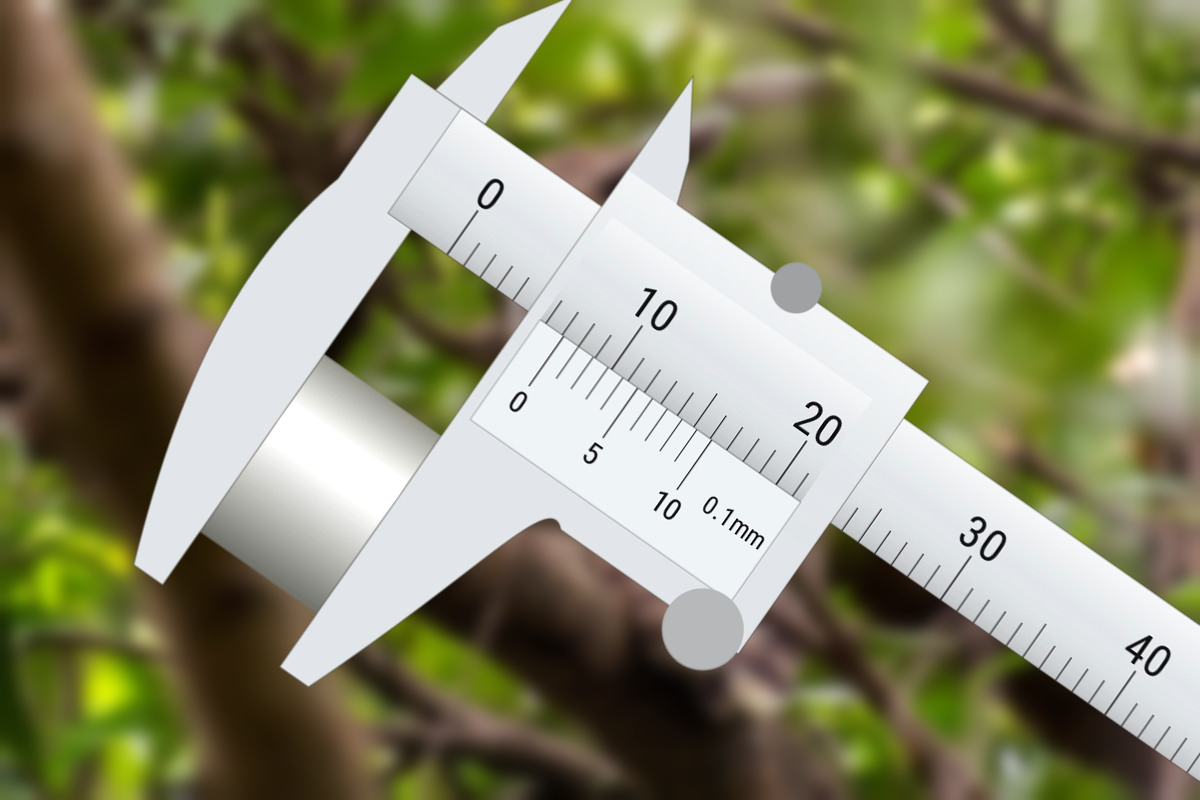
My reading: 7.1
